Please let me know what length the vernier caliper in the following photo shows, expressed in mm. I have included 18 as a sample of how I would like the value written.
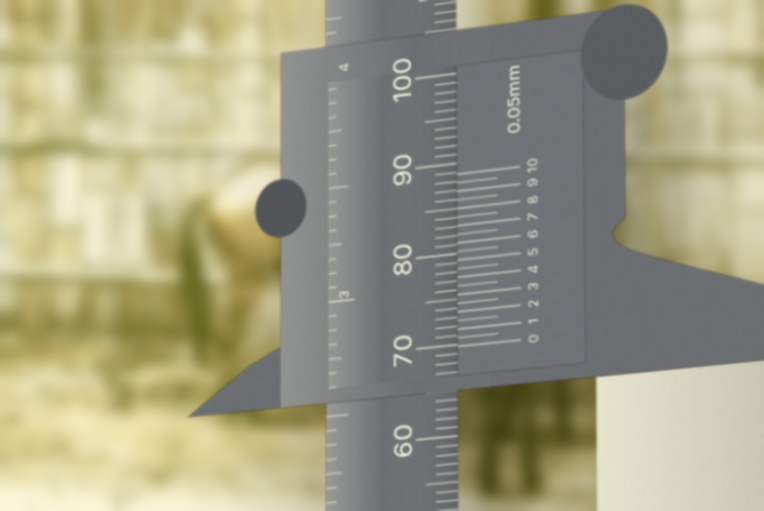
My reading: 69.8
